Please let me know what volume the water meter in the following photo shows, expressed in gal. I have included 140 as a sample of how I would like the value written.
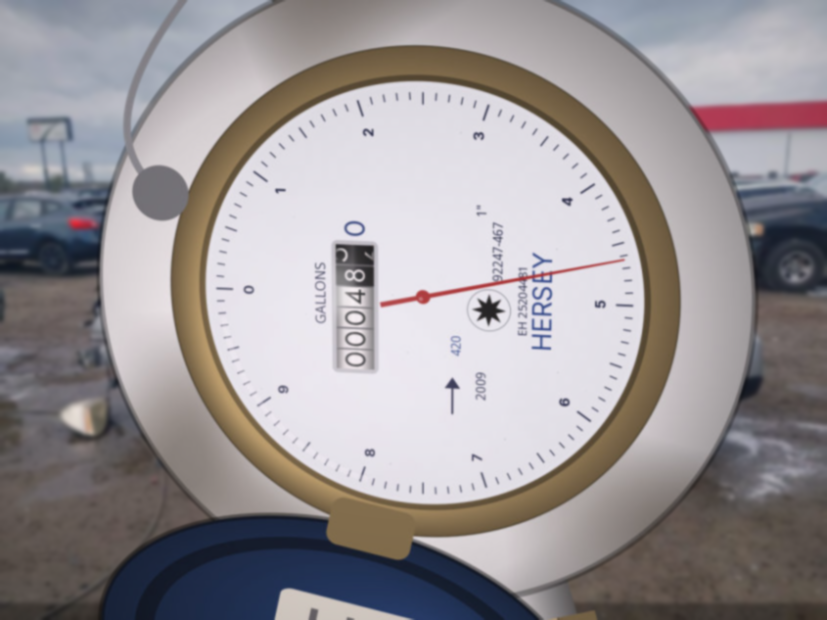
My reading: 4854.6
